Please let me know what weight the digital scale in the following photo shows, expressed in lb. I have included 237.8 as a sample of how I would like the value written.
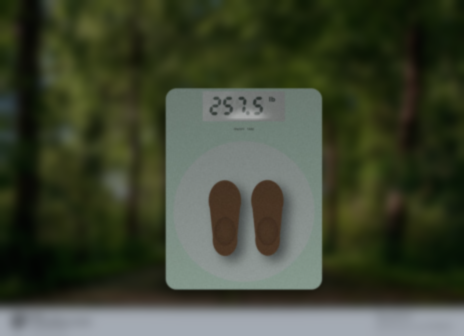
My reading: 257.5
